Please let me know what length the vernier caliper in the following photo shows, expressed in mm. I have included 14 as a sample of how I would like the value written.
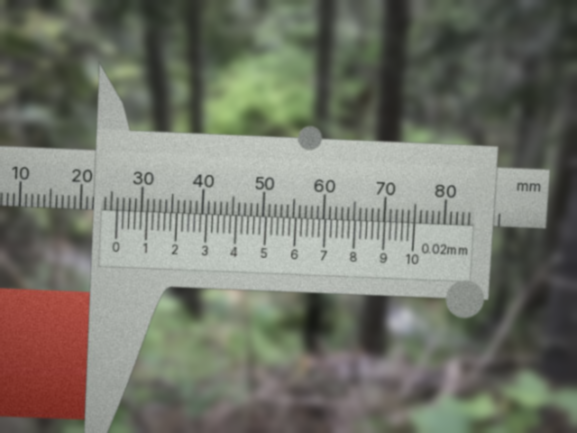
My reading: 26.0
